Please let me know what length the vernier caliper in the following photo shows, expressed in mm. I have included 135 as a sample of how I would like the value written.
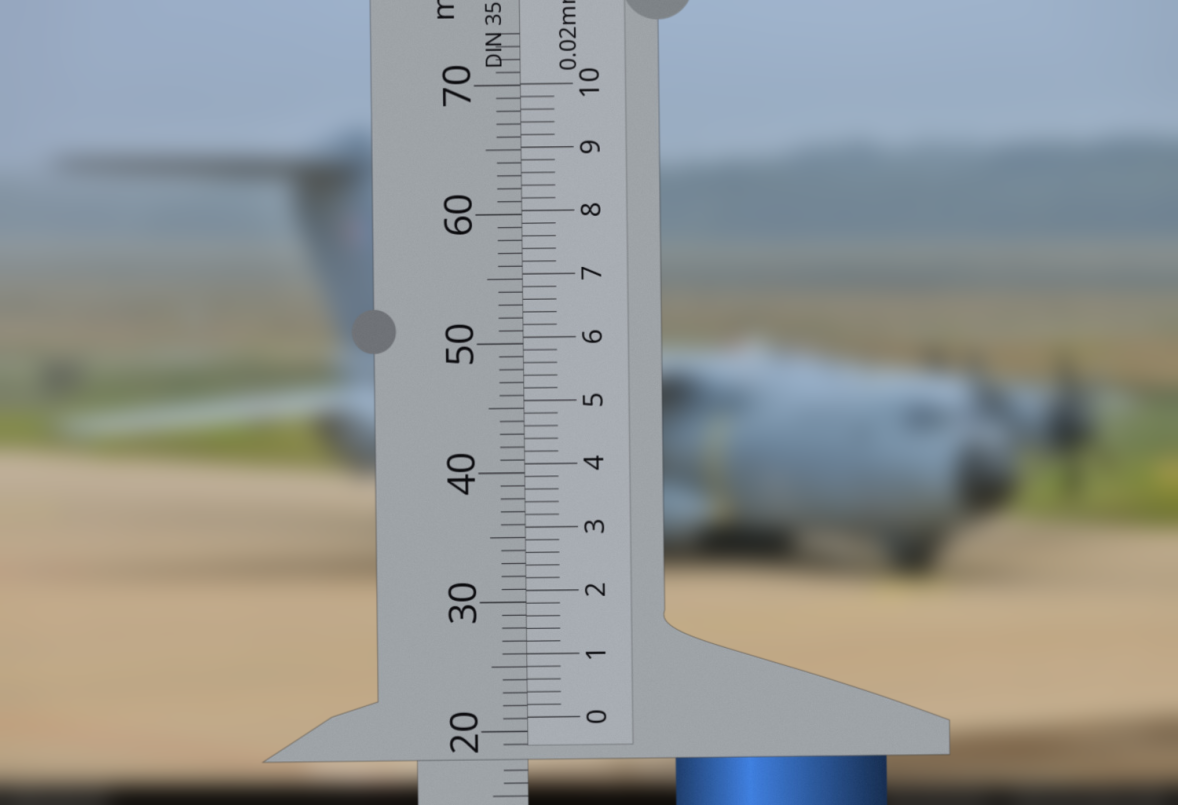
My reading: 21.1
